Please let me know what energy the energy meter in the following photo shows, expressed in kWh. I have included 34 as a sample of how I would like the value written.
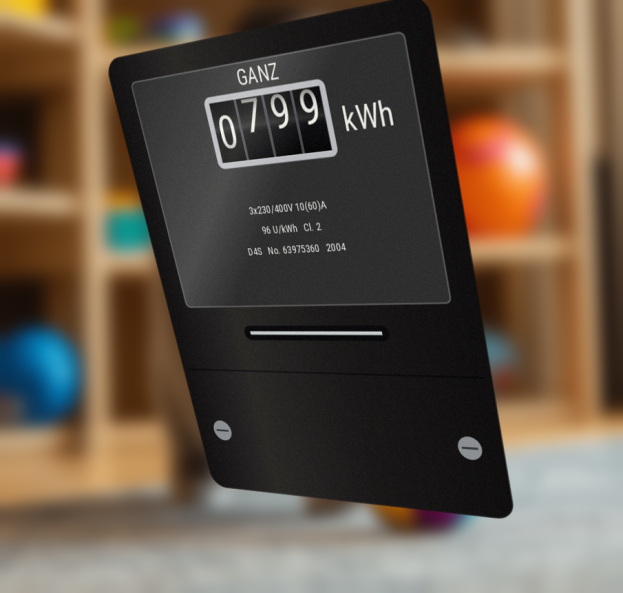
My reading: 799
